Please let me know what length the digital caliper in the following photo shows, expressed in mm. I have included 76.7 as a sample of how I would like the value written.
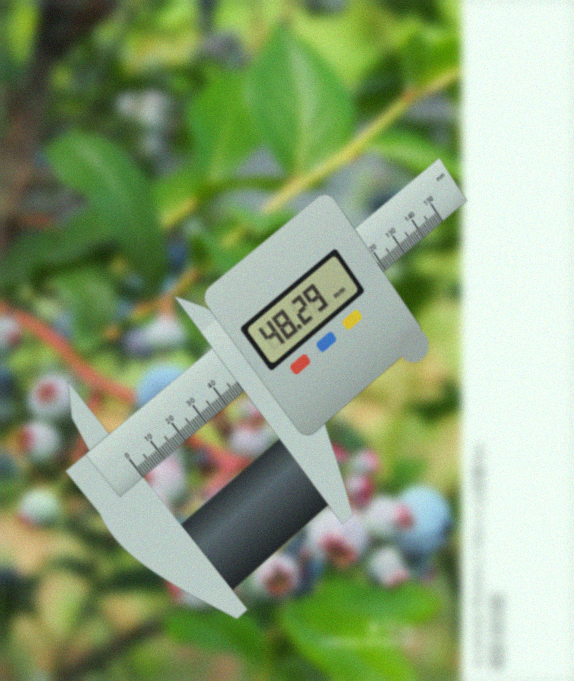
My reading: 48.29
